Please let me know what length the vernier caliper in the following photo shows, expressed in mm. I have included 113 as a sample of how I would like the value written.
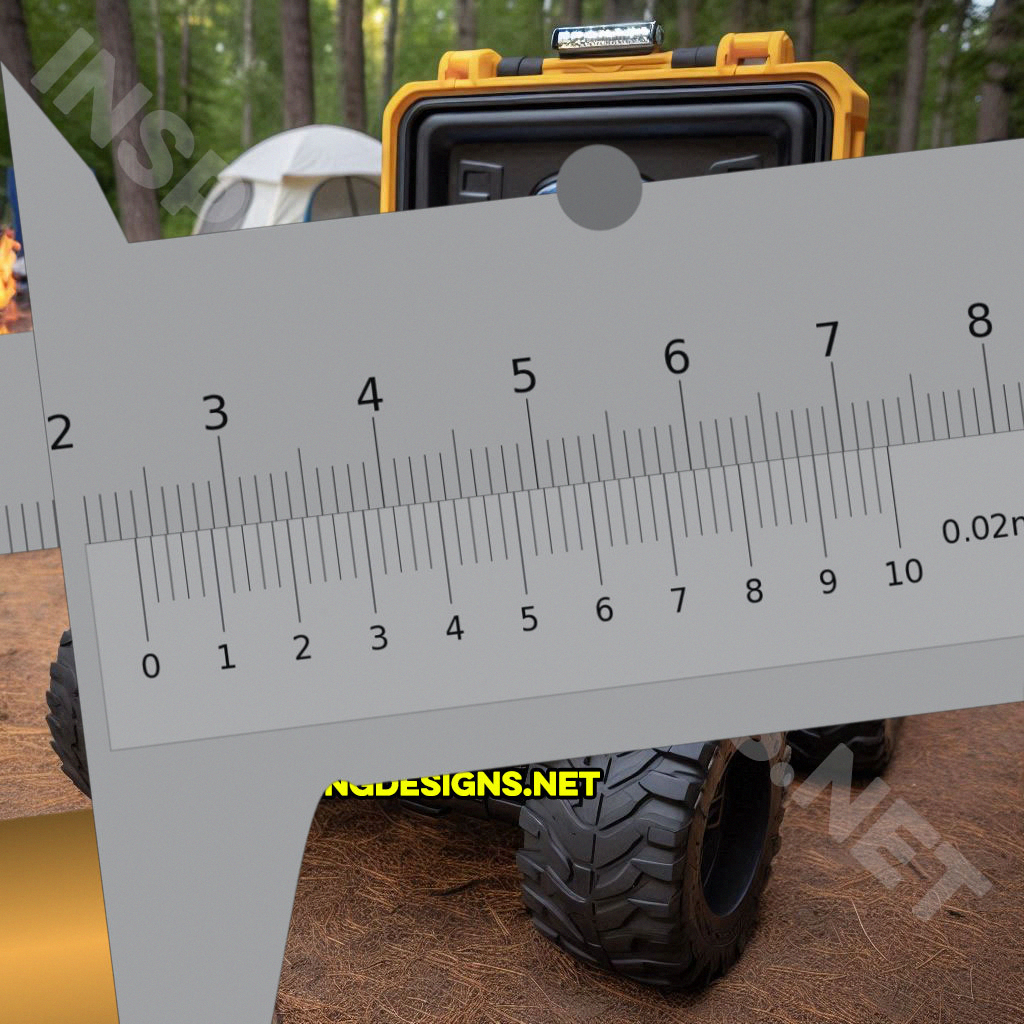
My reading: 23.9
